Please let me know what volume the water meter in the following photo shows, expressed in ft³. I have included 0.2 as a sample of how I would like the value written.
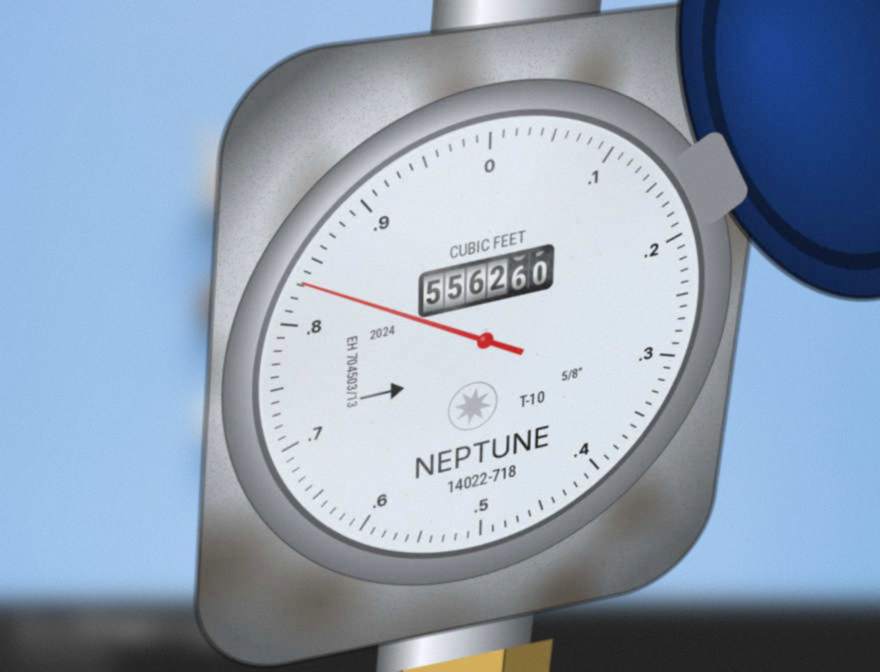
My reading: 556259.83
